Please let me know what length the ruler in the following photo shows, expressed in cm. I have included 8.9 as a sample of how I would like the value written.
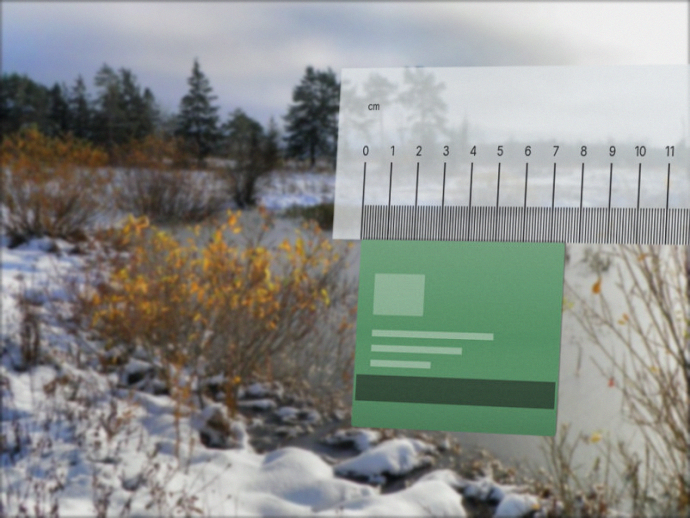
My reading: 7.5
